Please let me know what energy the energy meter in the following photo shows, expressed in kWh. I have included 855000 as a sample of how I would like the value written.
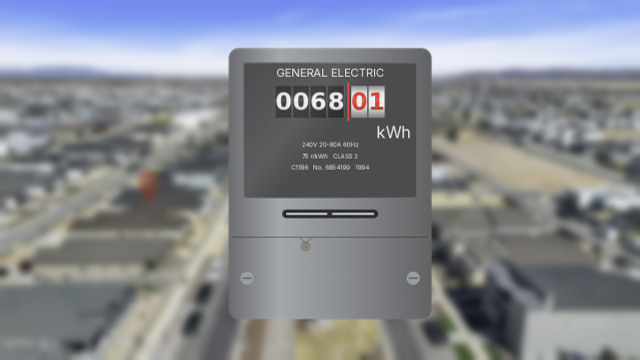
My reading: 68.01
